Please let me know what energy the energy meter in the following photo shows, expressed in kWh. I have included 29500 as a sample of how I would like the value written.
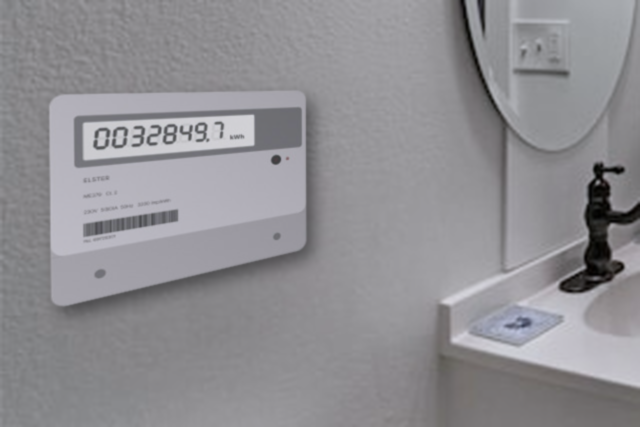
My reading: 32849.7
